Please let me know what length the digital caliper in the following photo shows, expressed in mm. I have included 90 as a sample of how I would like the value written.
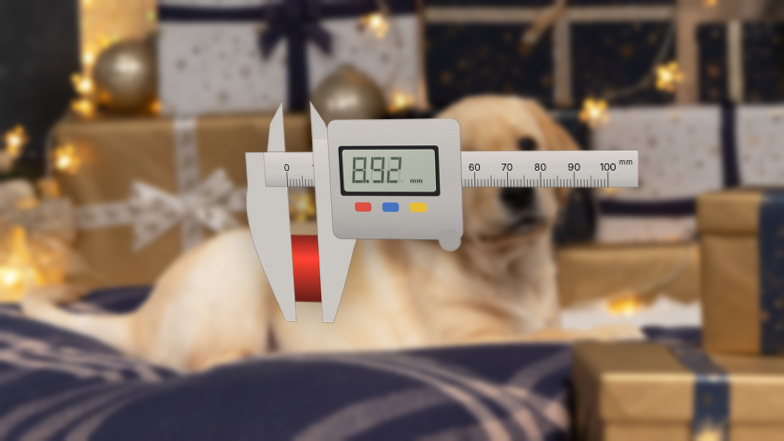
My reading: 8.92
